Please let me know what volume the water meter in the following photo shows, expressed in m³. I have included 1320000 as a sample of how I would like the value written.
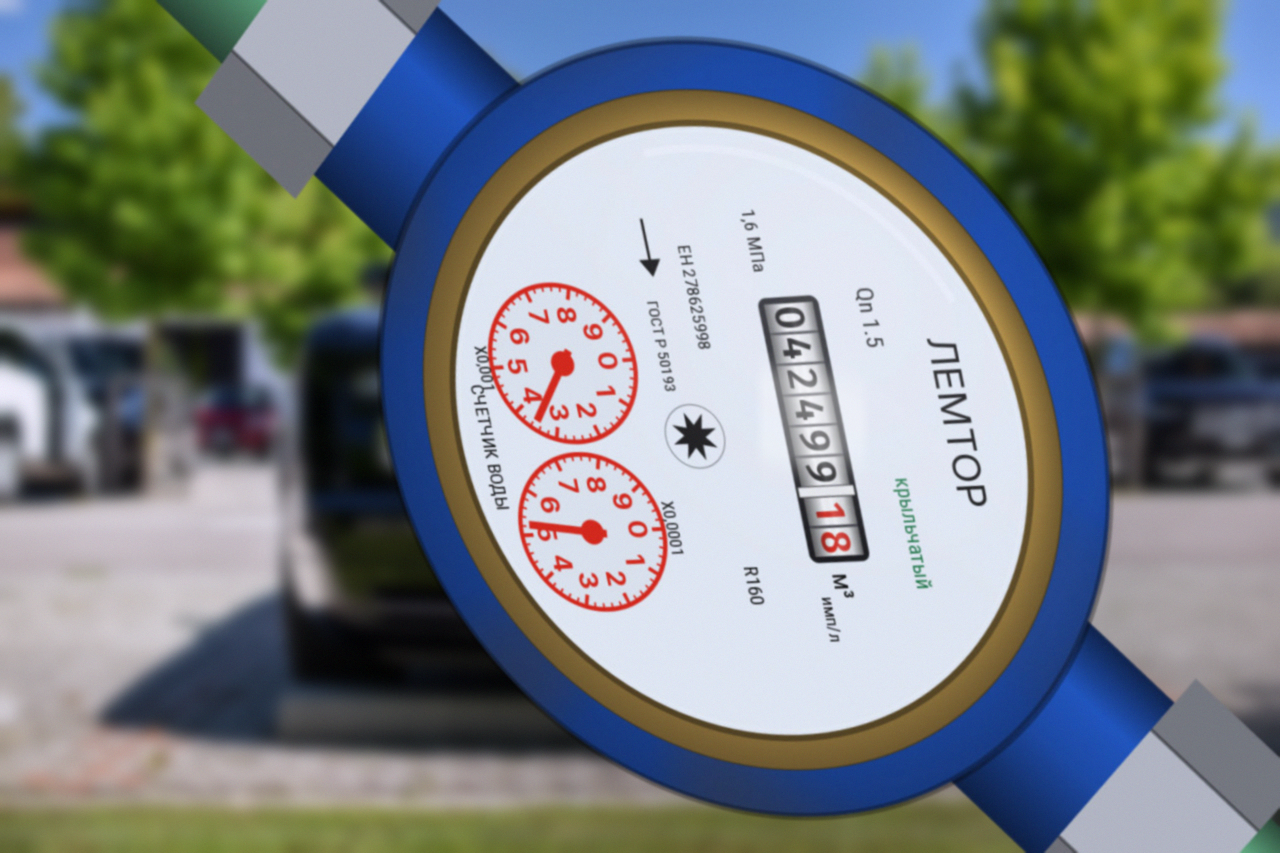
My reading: 42499.1835
